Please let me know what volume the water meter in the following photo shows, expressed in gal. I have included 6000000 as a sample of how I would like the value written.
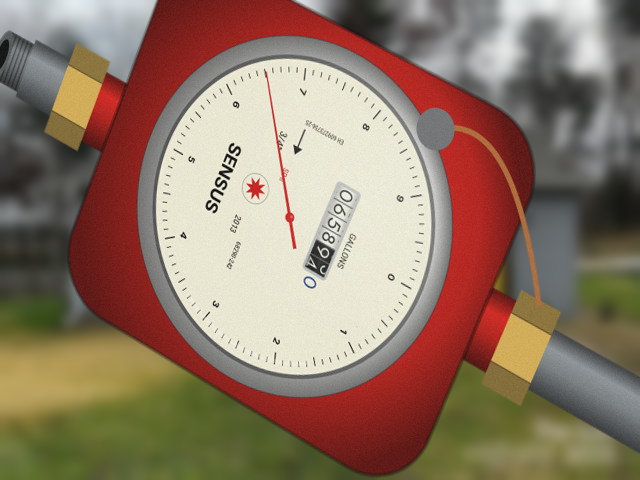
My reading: 658936.5
